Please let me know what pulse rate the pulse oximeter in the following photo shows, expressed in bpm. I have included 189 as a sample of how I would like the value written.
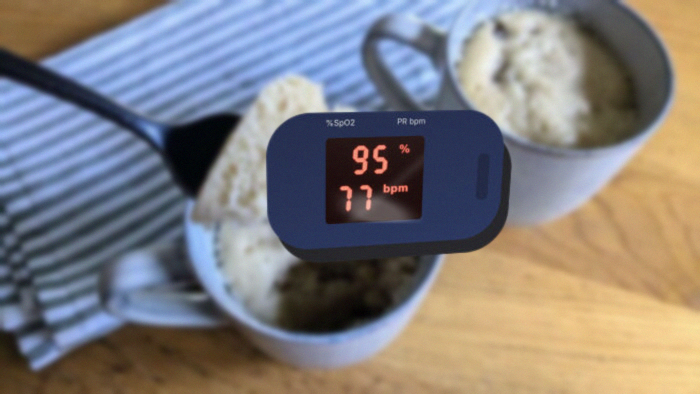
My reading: 77
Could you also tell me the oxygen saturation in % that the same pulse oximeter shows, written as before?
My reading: 95
